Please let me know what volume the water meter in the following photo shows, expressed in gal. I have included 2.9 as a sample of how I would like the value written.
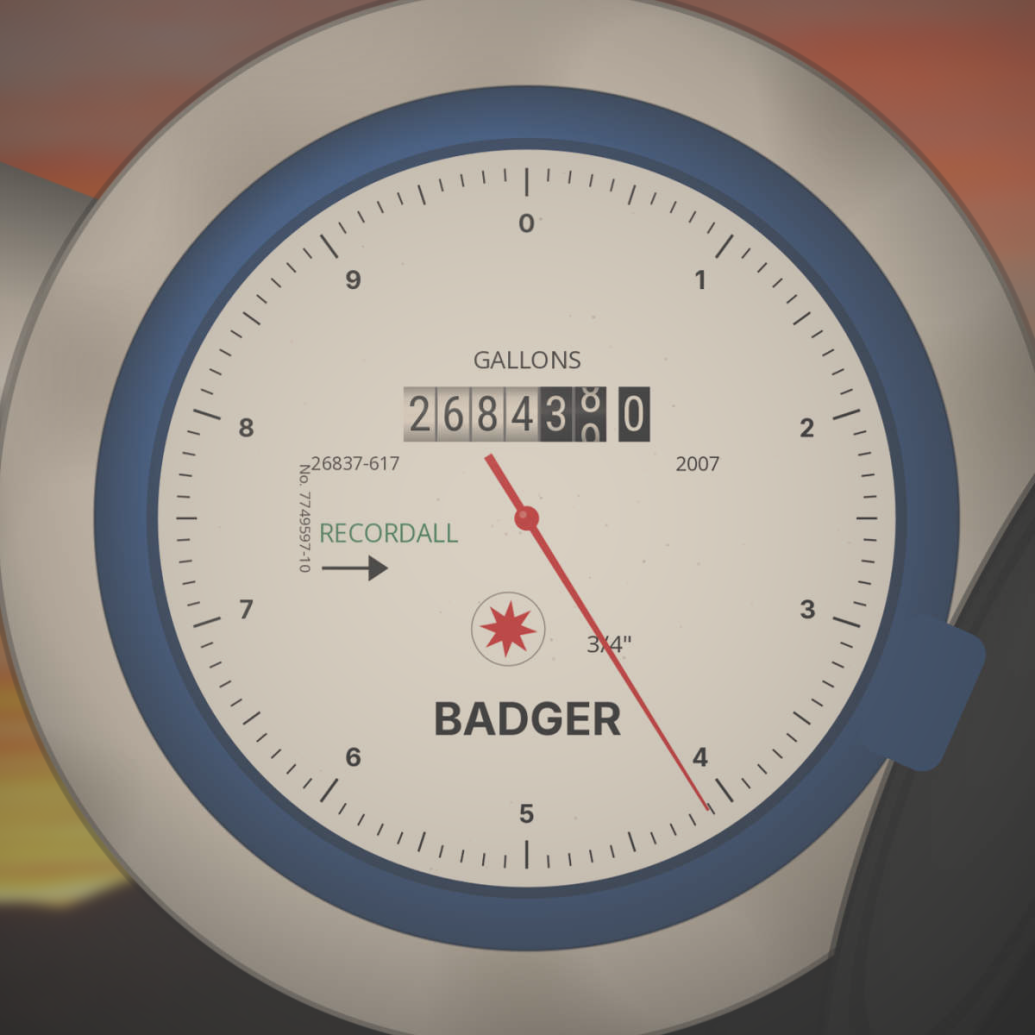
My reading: 2684384.1
